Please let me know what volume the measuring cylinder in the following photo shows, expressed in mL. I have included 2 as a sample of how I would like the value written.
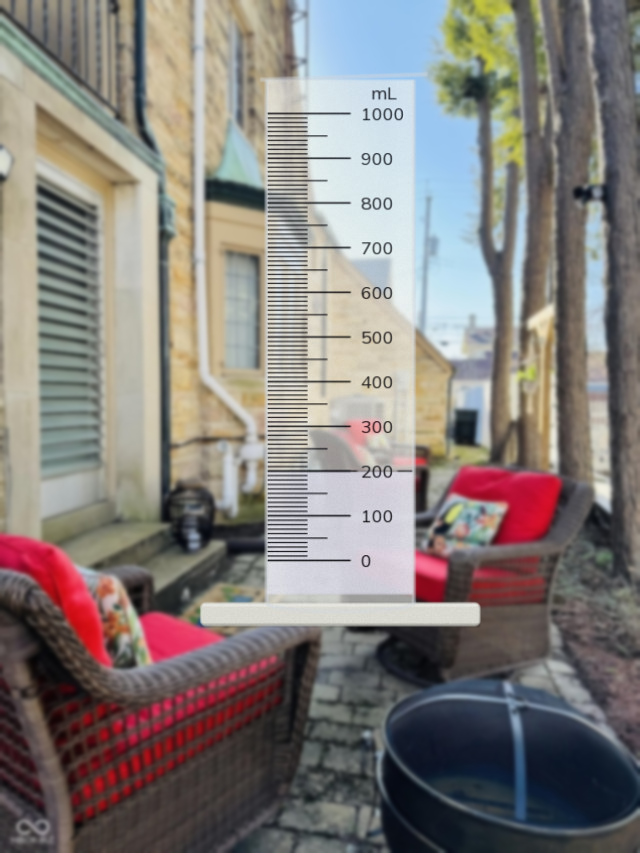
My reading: 200
